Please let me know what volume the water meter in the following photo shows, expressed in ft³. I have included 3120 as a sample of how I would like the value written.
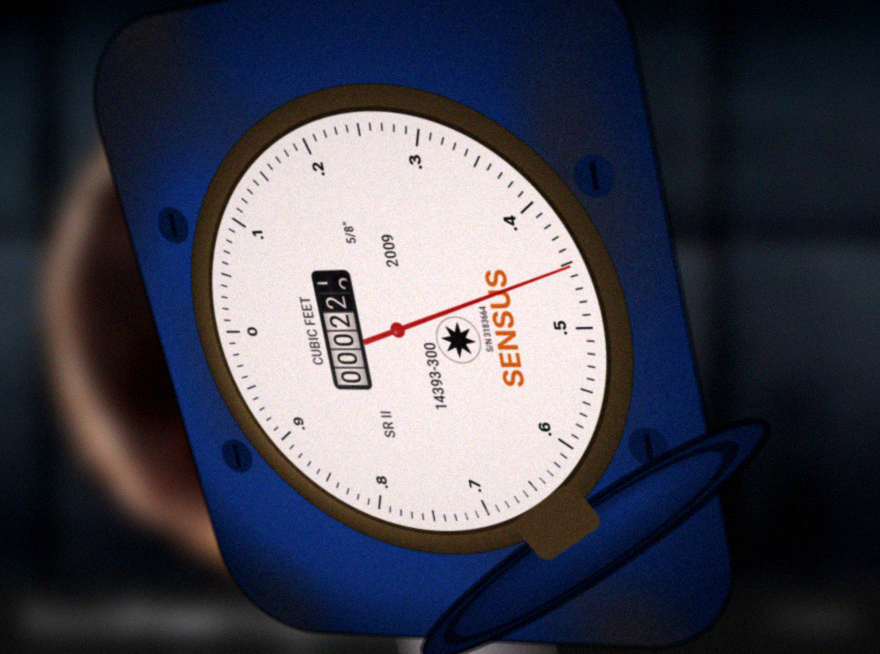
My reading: 221.45
